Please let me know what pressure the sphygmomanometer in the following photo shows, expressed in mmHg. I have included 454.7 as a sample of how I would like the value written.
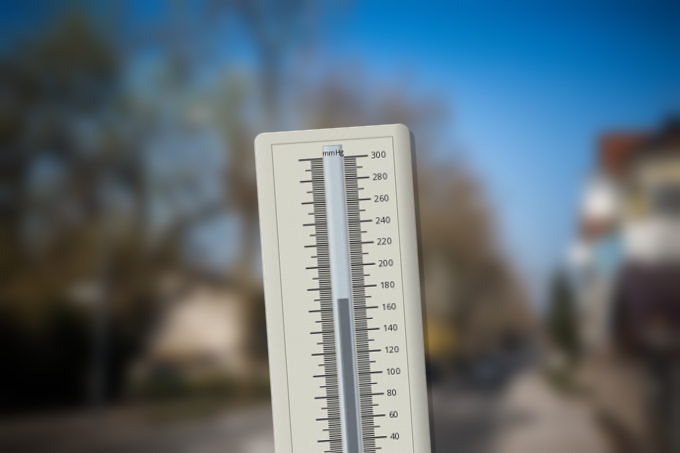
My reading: 170
